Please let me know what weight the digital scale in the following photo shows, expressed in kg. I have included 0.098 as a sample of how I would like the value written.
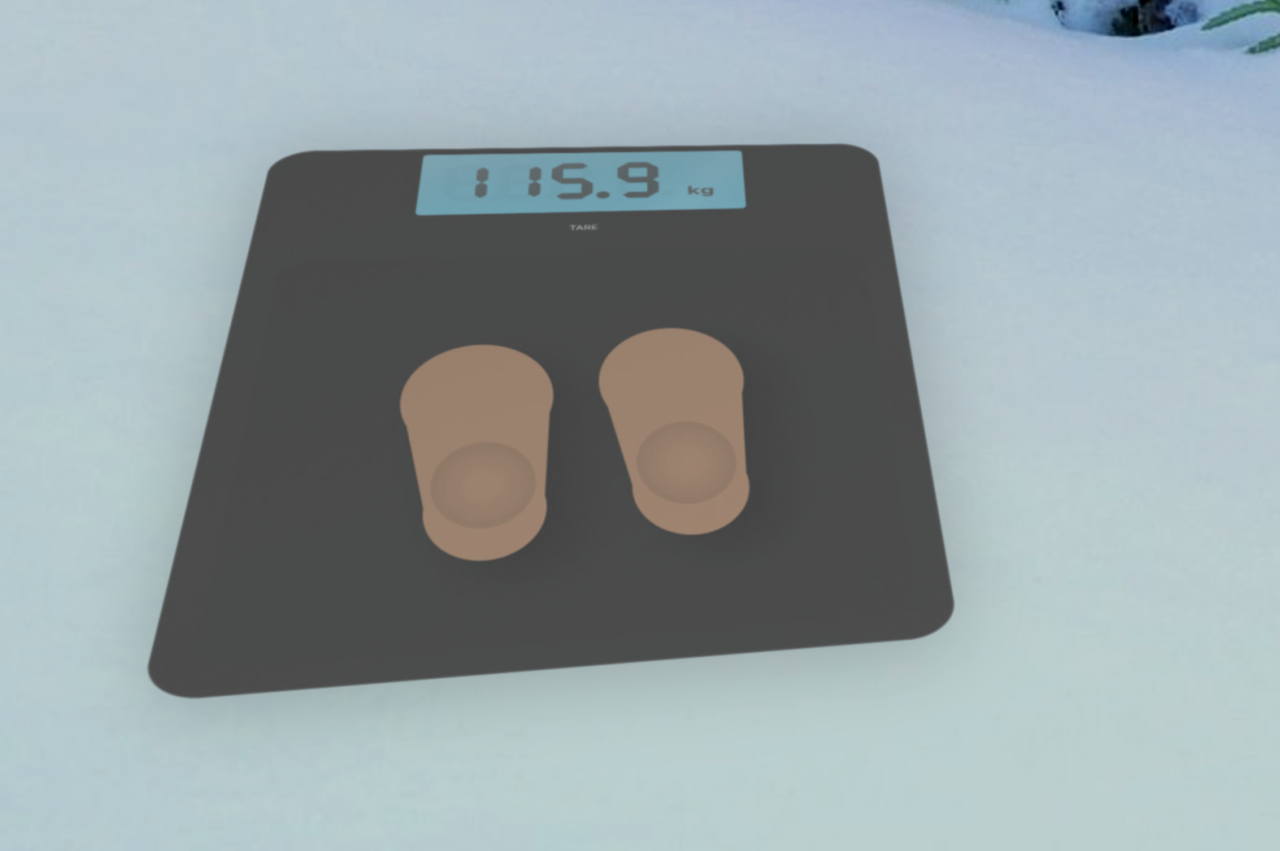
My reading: 115.9
